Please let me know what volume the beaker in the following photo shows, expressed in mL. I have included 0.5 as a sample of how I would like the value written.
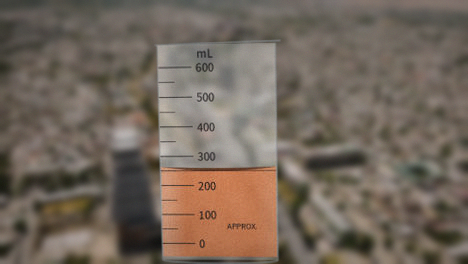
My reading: 250
